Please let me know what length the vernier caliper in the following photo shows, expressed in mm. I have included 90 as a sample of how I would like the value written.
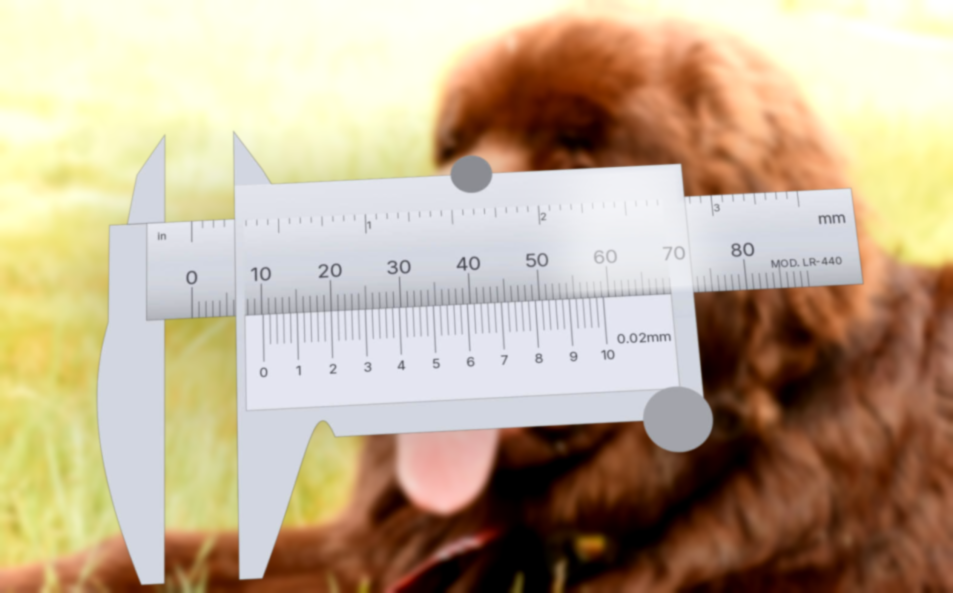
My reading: 10.2
